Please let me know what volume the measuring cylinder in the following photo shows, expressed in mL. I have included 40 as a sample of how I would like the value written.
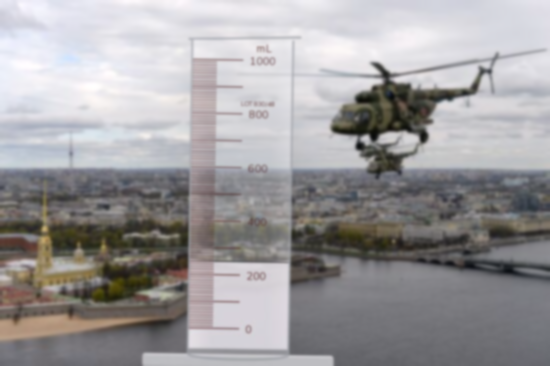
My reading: 250
